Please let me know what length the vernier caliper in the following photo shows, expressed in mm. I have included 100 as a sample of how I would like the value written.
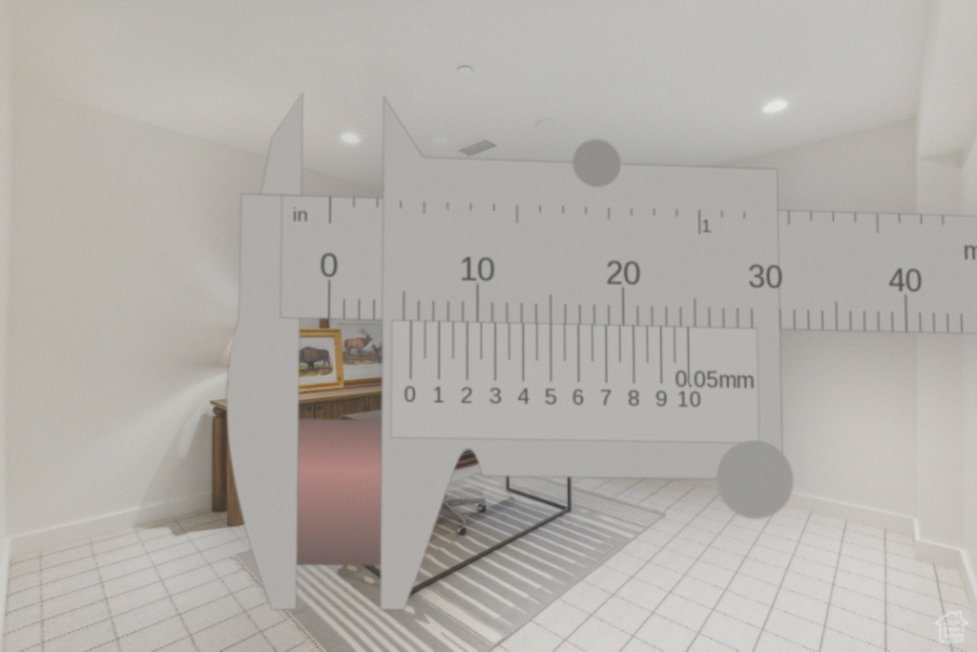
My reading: 5.5
